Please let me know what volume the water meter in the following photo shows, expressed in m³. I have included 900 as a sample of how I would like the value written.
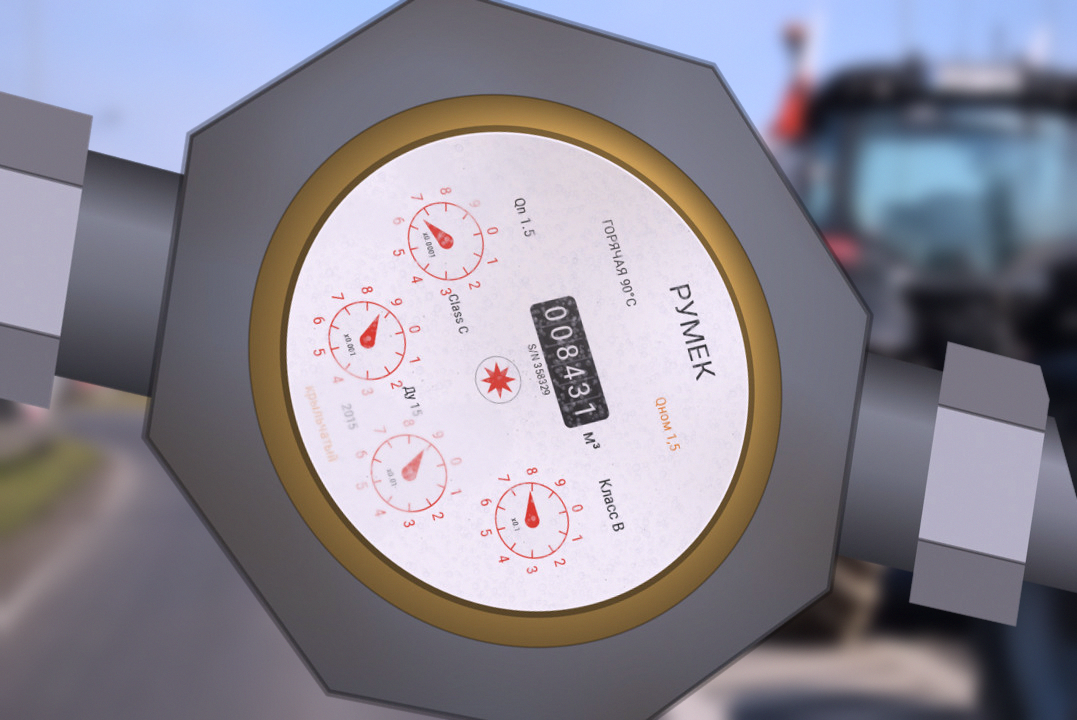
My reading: 8431.7886
